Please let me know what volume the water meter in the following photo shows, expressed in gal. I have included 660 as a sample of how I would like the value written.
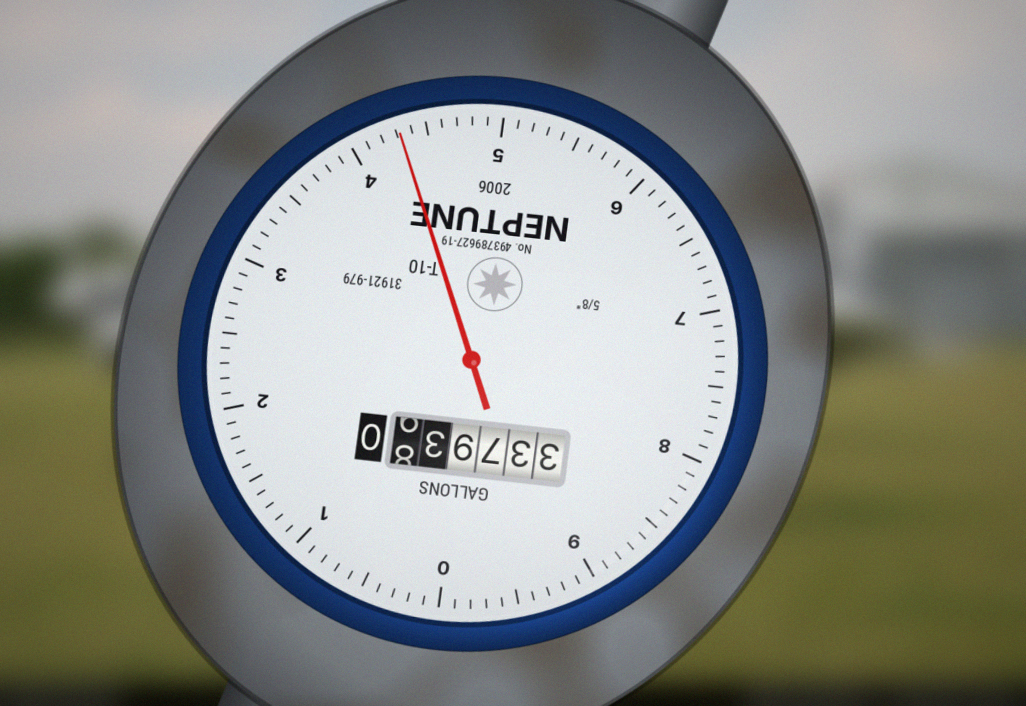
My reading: 3379384.3
